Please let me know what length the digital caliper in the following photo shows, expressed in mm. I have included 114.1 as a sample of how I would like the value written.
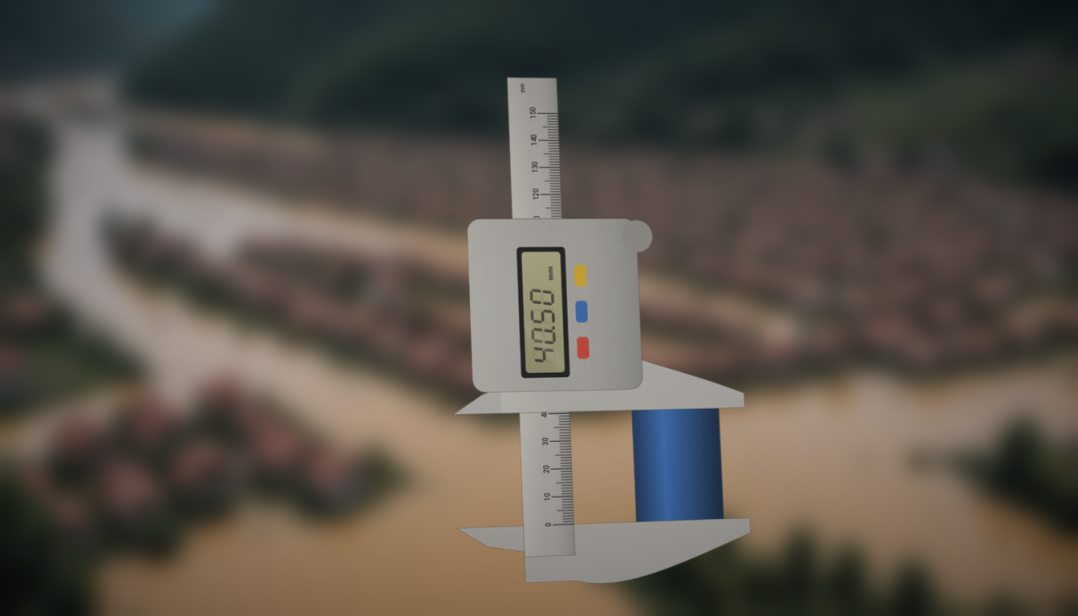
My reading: 40.50
